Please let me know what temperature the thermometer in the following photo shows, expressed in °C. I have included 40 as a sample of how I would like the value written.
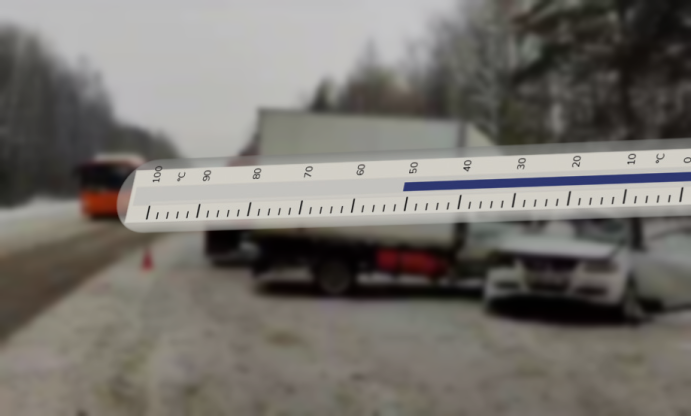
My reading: 51
